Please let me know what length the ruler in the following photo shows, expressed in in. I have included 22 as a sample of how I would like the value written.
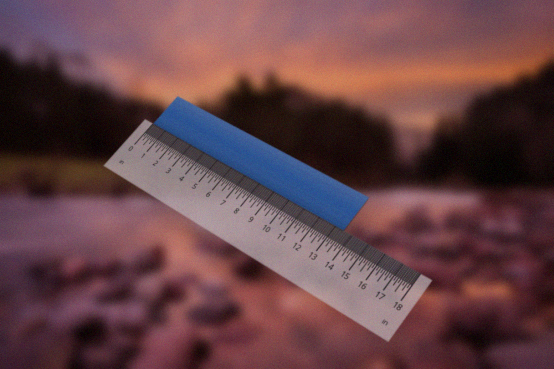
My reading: 13.5
